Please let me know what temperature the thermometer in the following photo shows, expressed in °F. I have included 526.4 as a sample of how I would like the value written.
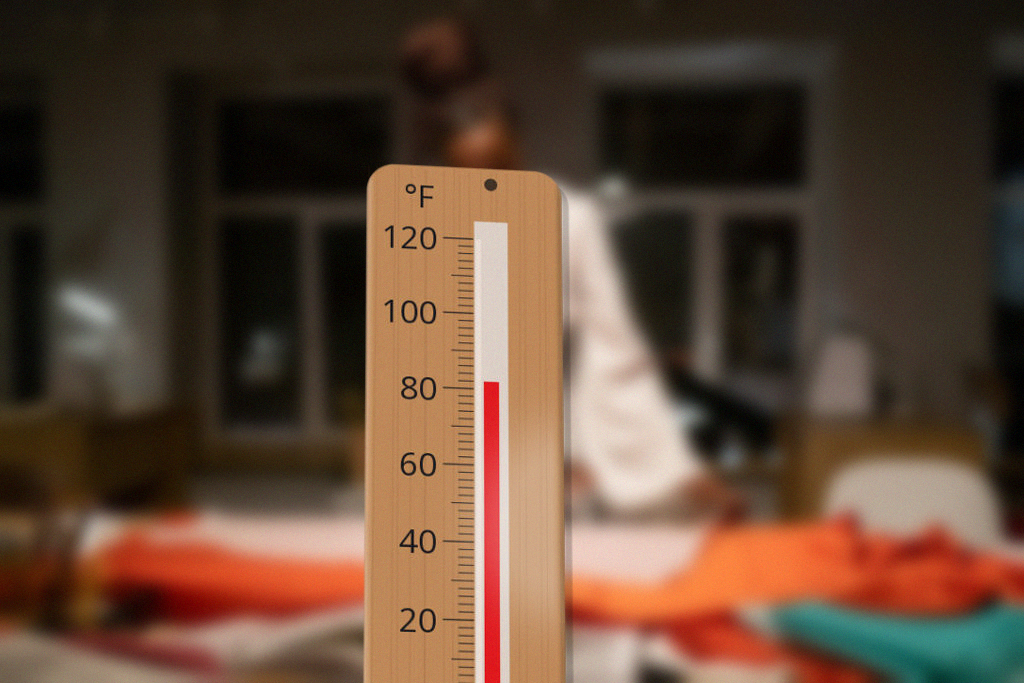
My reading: 82
